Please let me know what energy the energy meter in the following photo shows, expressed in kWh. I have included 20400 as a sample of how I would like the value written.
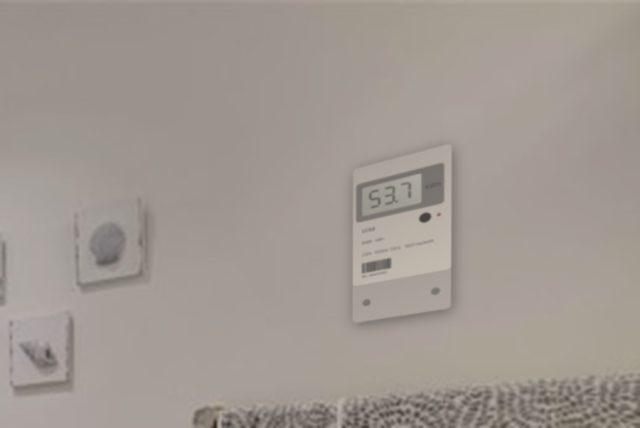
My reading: 53.7
